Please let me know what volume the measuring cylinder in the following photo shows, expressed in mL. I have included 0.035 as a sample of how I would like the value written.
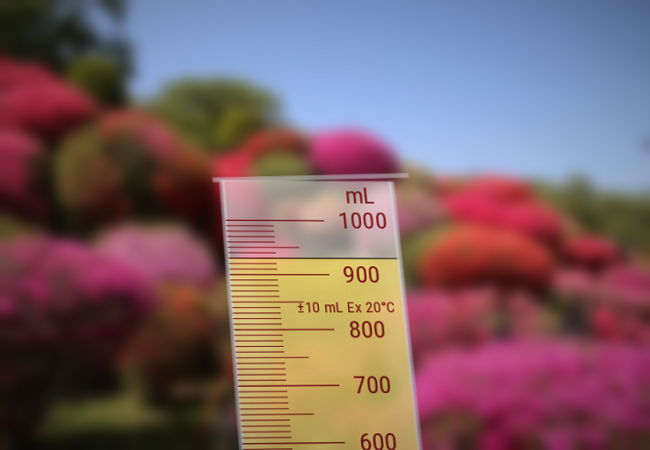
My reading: 930
